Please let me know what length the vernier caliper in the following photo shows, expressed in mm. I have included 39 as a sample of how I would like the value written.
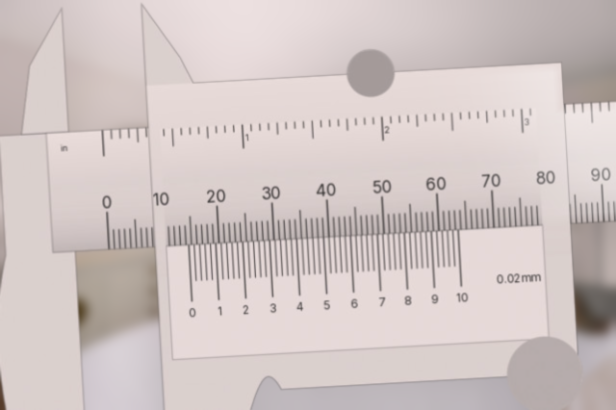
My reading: 14.5
